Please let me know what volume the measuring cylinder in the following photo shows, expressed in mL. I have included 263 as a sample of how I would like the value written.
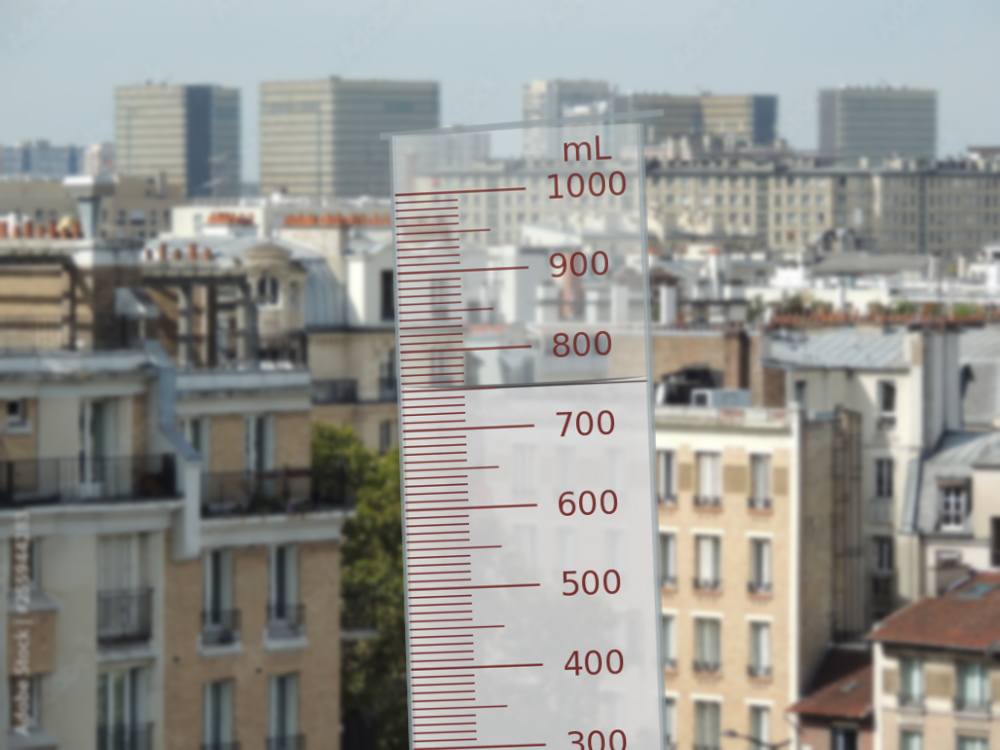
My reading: 750
